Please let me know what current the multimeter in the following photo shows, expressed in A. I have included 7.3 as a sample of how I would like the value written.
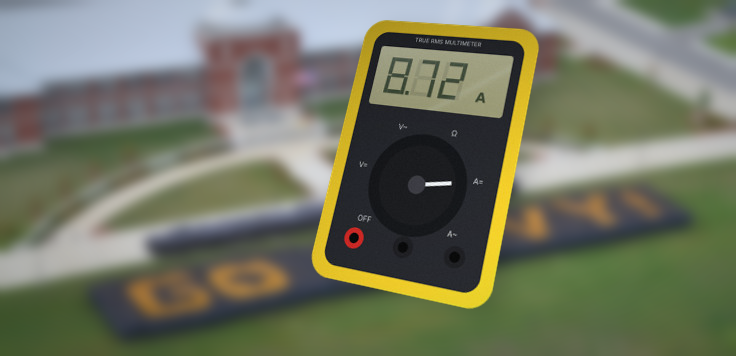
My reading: 8.72
